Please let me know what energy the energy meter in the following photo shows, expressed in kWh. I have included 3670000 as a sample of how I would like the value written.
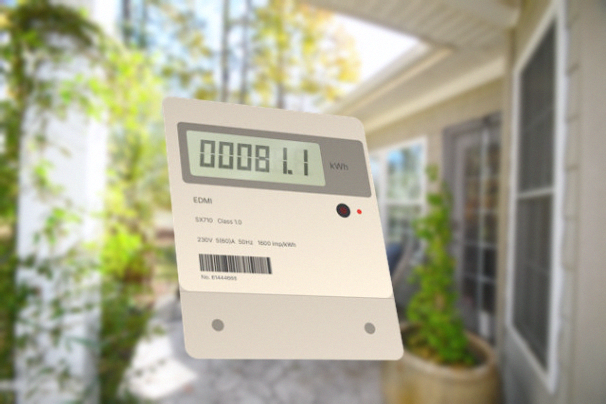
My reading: 81.1
